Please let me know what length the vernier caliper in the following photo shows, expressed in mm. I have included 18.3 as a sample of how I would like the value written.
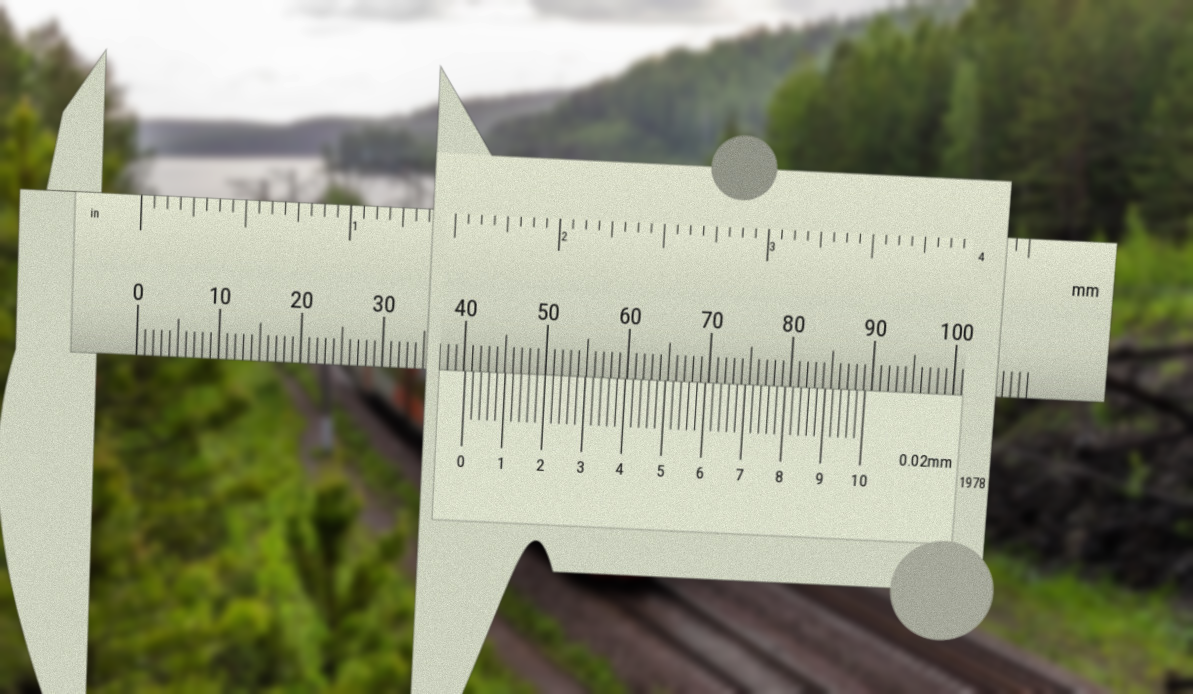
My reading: 40.2
